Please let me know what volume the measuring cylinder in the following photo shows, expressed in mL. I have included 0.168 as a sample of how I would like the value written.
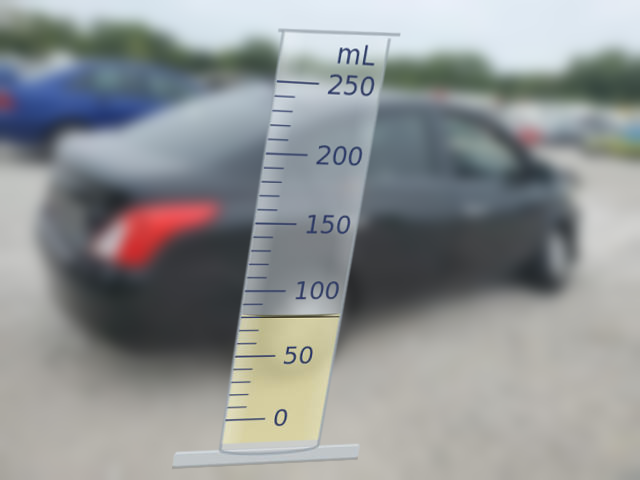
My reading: 80
